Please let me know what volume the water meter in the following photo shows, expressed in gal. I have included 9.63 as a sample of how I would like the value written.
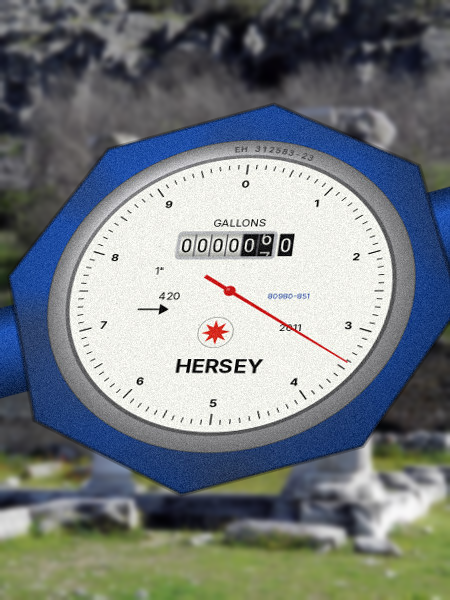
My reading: 63.4
